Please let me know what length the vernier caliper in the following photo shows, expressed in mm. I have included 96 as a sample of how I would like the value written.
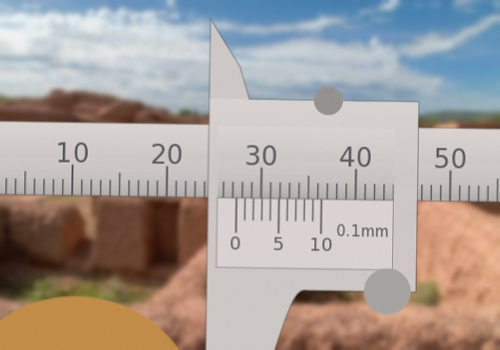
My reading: 27.4
